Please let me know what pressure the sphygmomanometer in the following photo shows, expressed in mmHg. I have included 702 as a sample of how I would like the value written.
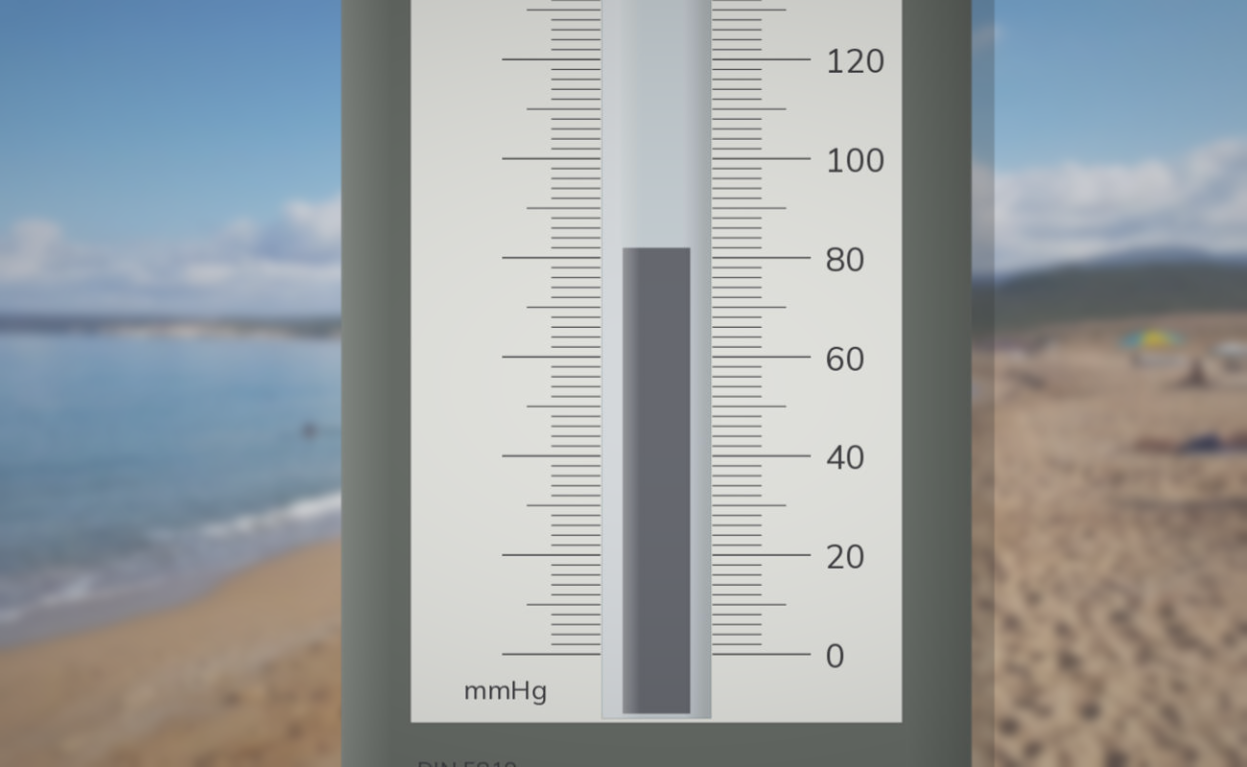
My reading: 82
